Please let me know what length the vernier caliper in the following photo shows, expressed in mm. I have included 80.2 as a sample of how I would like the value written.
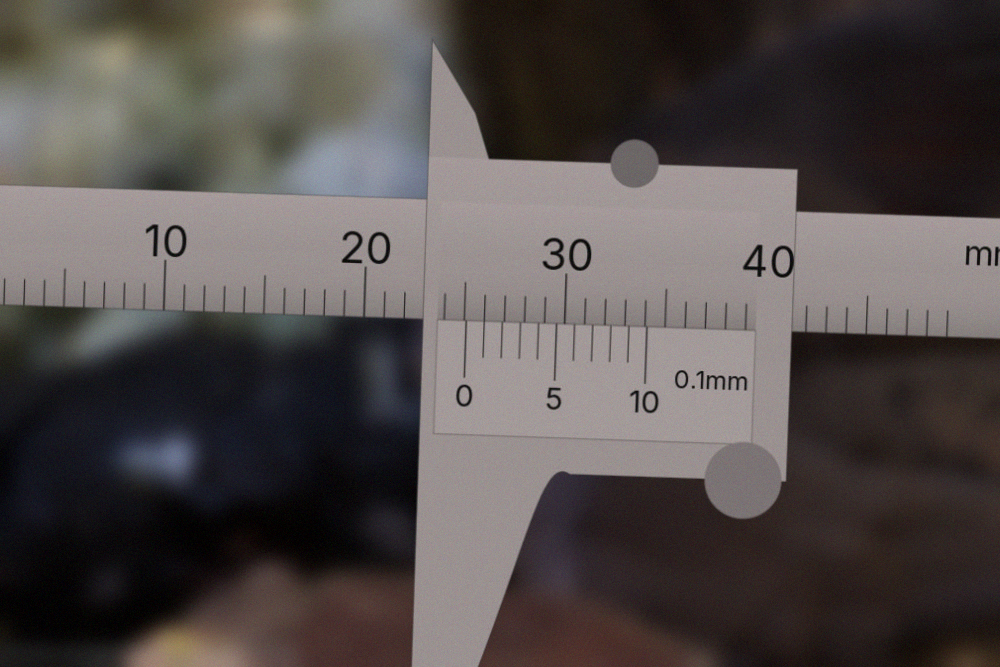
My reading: 25.1
